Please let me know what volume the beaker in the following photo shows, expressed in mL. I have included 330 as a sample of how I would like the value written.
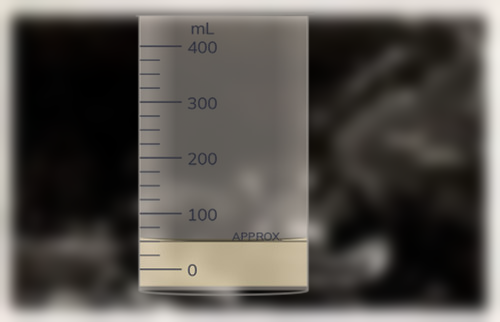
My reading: 50
